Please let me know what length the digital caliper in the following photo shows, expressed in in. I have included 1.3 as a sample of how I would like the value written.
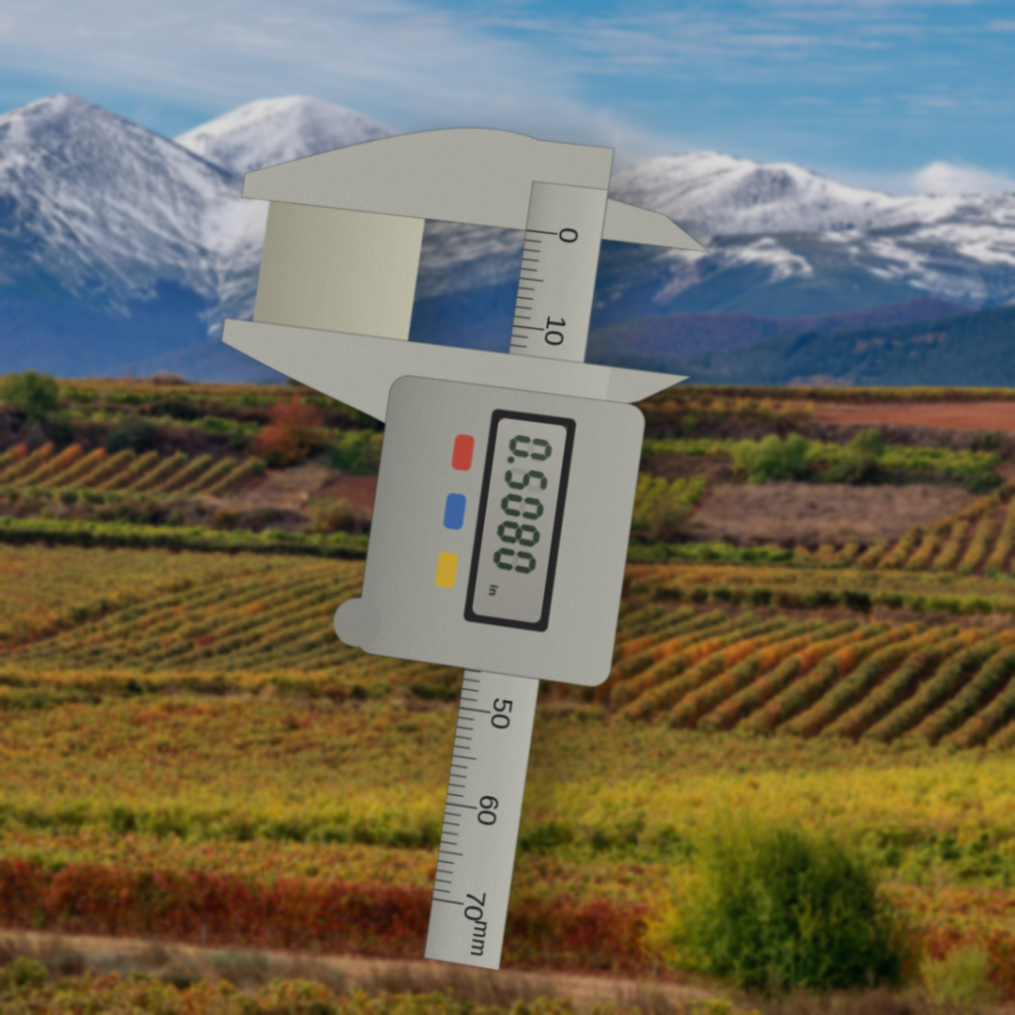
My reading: 0.5080
